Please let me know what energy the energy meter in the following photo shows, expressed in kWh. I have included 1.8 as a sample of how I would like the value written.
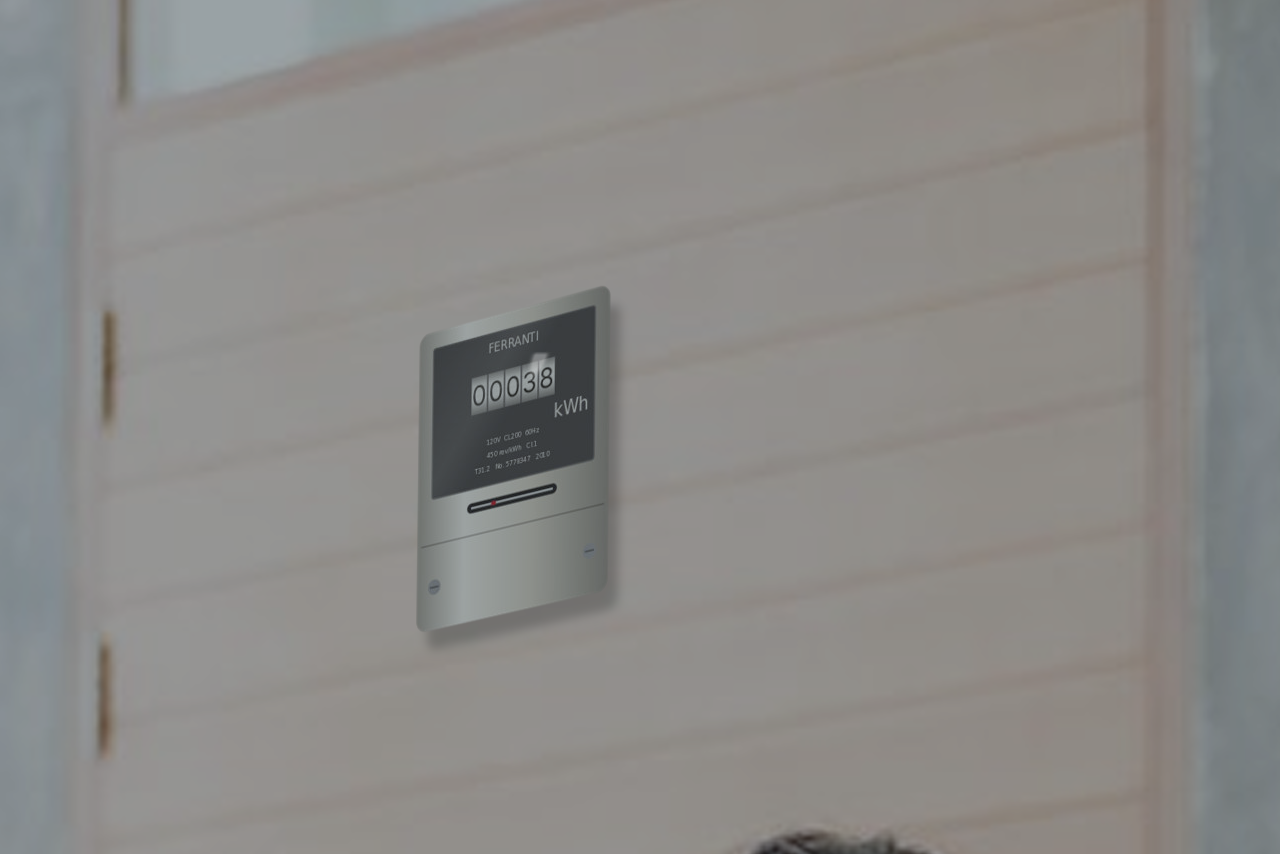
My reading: 38
